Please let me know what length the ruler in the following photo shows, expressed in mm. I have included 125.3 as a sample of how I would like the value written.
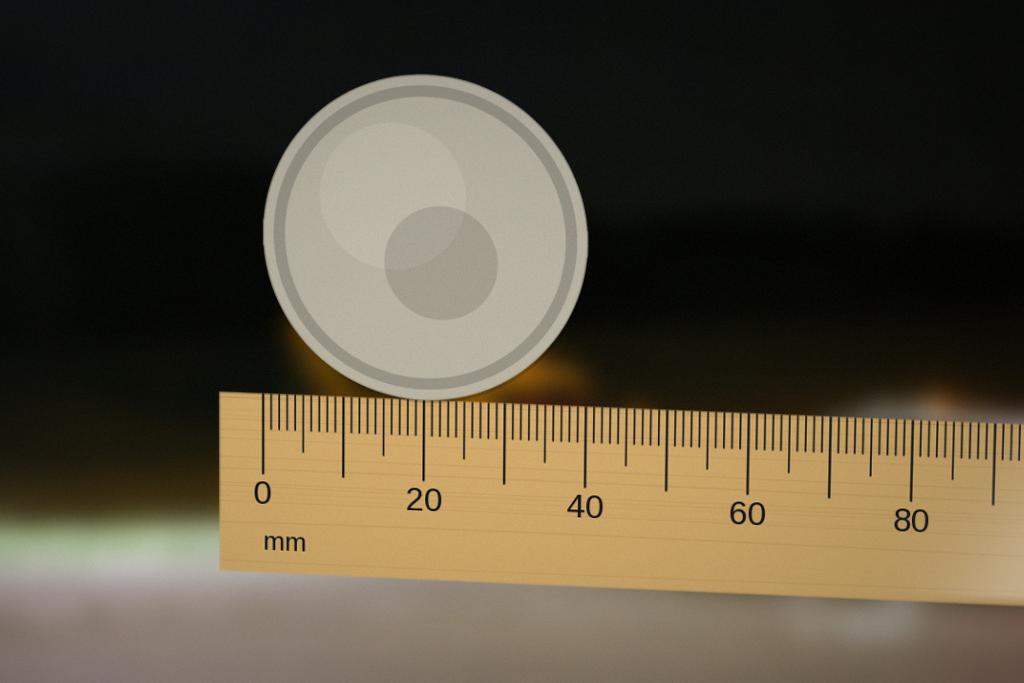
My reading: 40
